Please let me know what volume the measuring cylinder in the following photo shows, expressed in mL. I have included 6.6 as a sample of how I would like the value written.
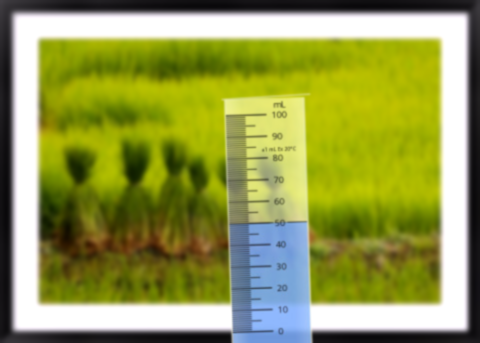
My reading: 50
